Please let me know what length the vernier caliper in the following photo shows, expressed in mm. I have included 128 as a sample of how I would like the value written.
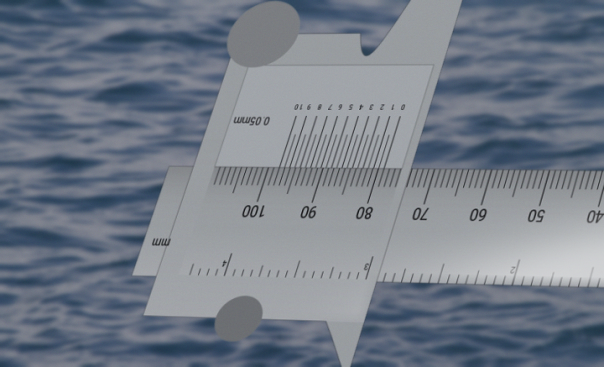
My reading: 79.0
